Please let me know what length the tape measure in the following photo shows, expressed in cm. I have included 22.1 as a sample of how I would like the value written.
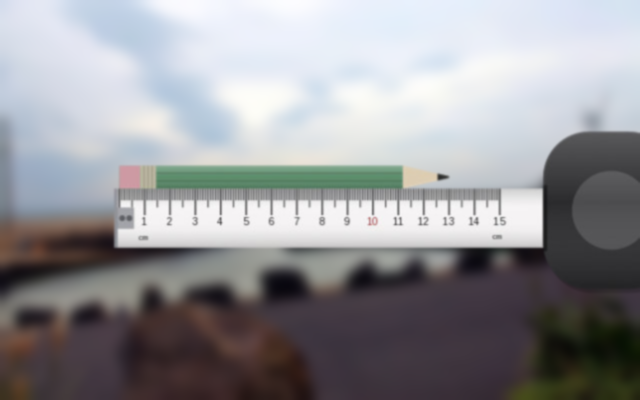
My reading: 13
